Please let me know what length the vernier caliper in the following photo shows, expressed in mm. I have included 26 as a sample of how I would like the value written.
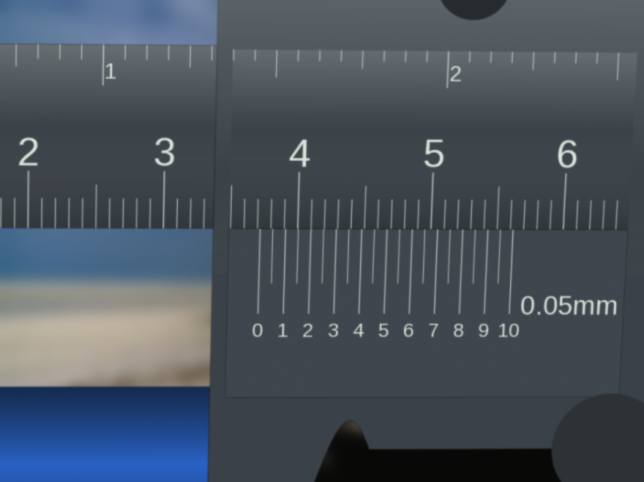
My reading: 37.2
